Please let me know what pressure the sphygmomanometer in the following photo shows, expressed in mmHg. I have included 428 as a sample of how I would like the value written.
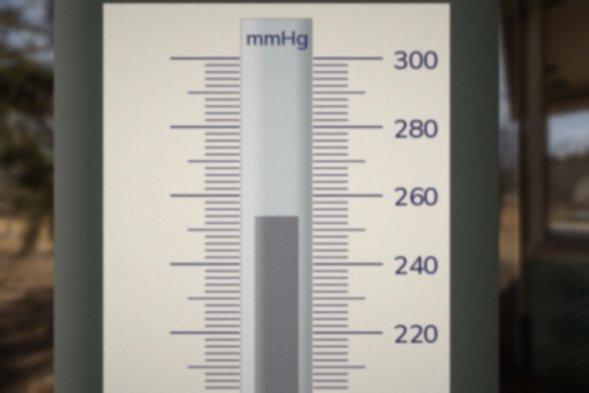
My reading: 254
